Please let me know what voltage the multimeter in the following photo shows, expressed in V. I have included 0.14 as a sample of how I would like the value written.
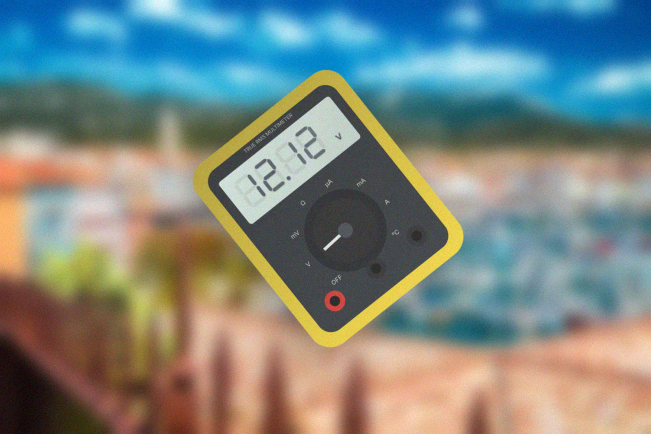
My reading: 12.12
